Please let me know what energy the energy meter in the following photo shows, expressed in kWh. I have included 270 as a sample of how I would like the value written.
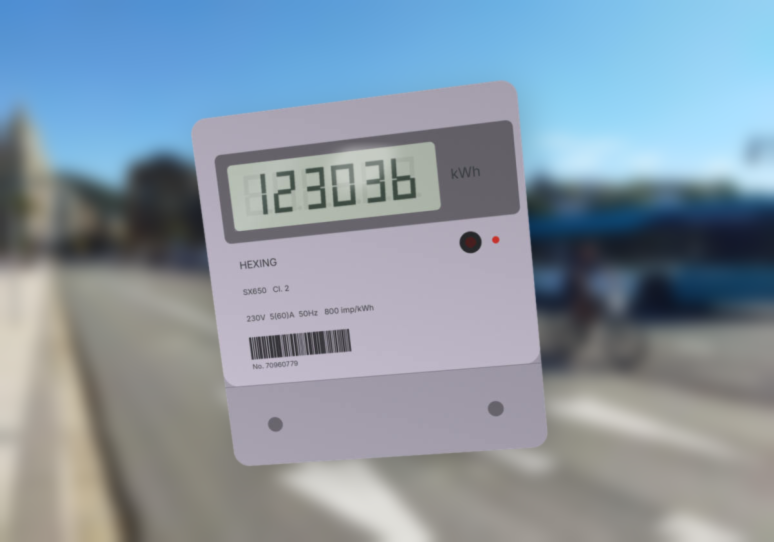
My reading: 123036
